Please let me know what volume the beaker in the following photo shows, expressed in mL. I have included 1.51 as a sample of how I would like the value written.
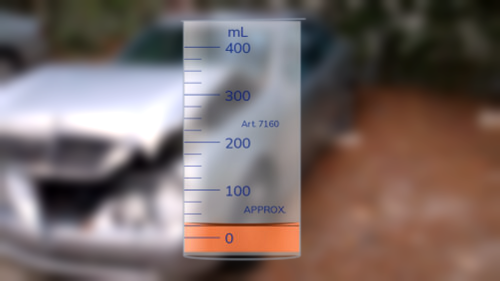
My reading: 25
